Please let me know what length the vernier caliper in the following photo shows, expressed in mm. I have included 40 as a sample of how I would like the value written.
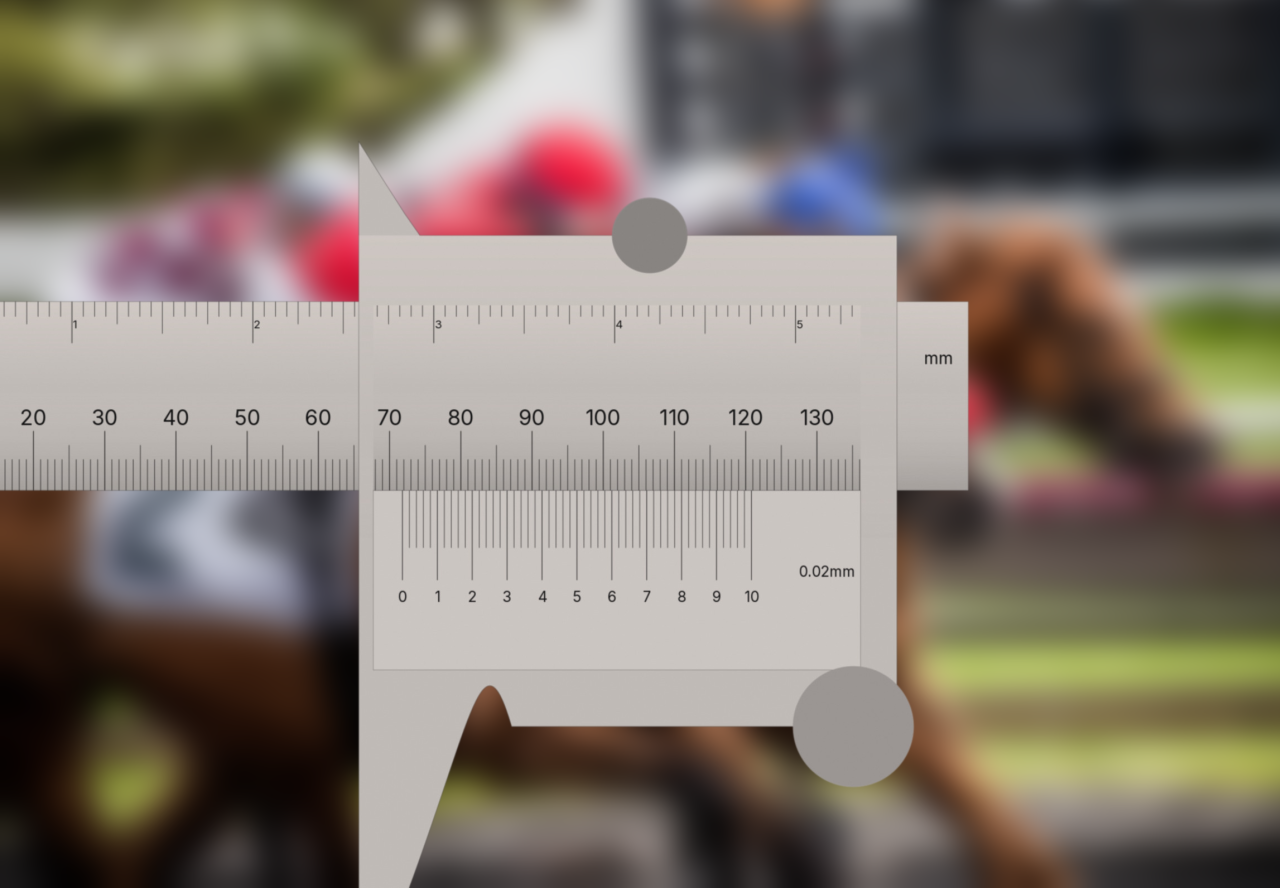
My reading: 71.8
